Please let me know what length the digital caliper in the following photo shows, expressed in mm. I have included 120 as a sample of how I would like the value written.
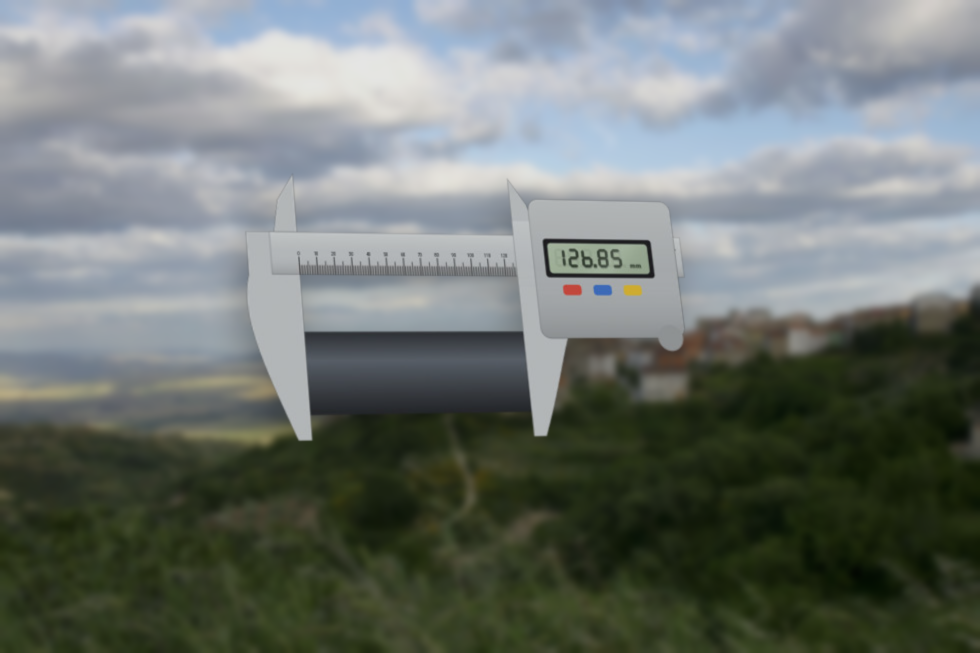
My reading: 126.85
